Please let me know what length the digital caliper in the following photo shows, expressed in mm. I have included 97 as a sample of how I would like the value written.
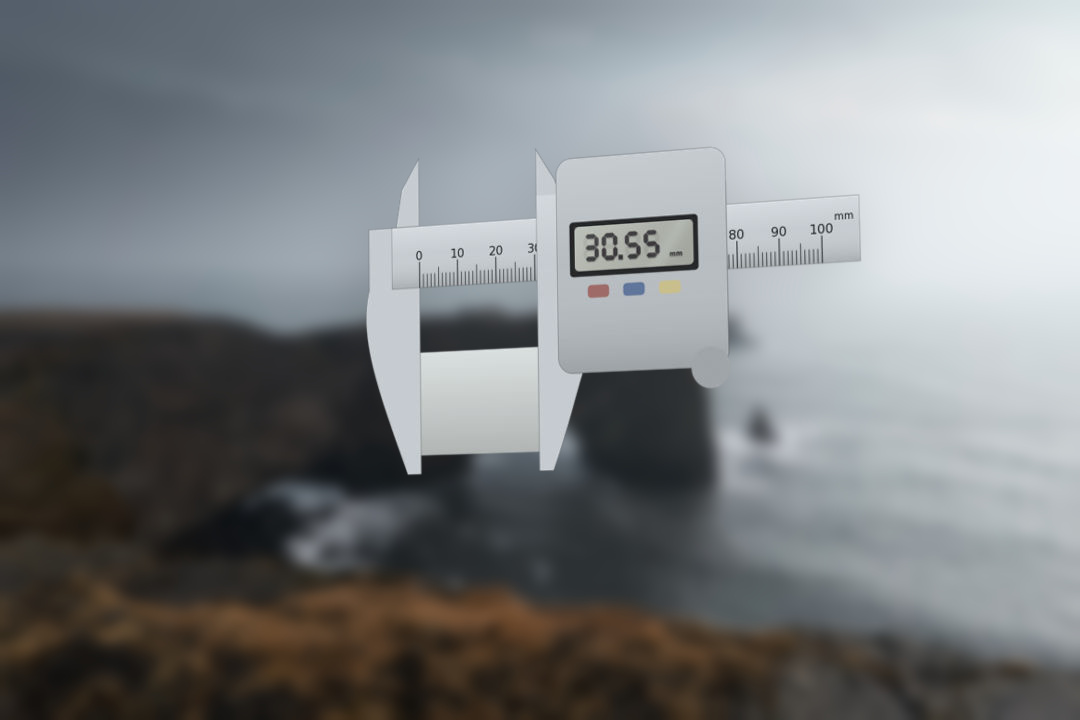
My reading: 30.55
